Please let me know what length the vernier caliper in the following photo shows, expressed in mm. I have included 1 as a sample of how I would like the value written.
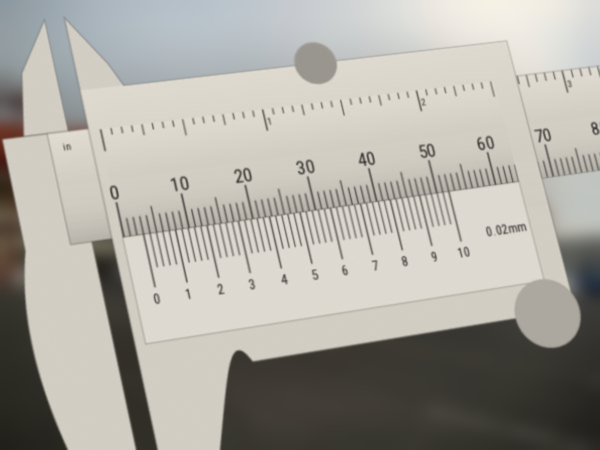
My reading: 3.0
